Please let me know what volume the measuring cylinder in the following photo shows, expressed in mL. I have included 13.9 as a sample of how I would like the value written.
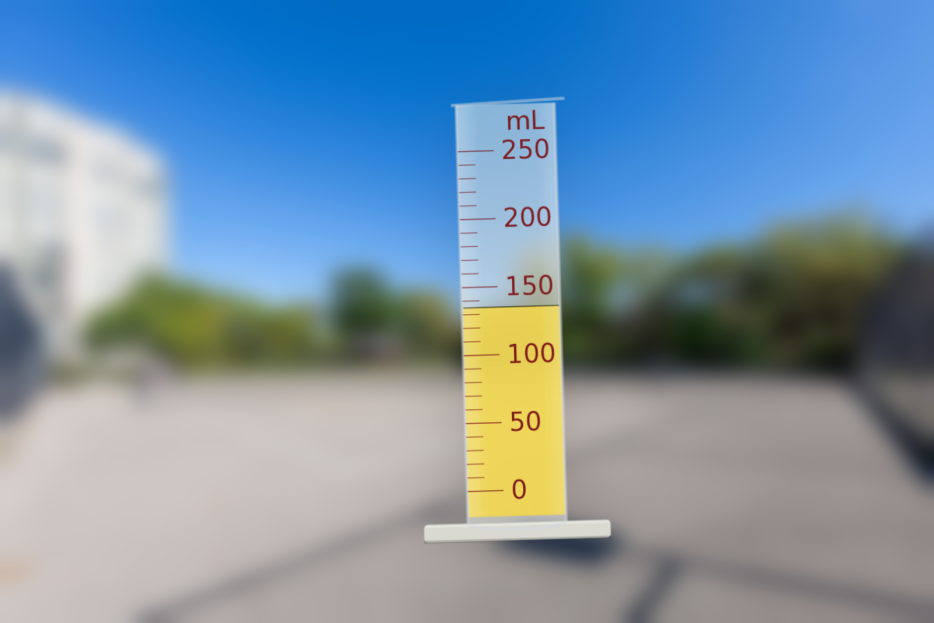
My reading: 135
